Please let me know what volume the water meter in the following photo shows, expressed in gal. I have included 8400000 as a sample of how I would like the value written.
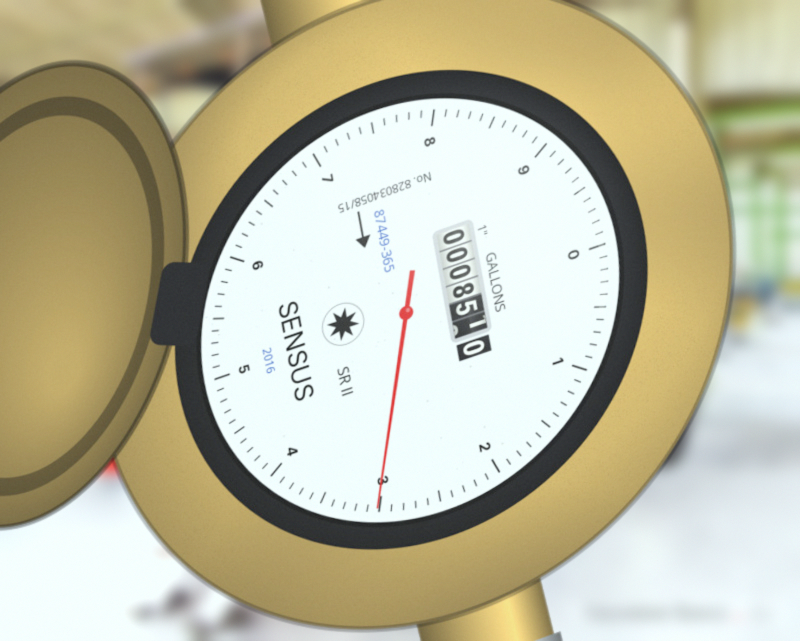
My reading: 8513.0
